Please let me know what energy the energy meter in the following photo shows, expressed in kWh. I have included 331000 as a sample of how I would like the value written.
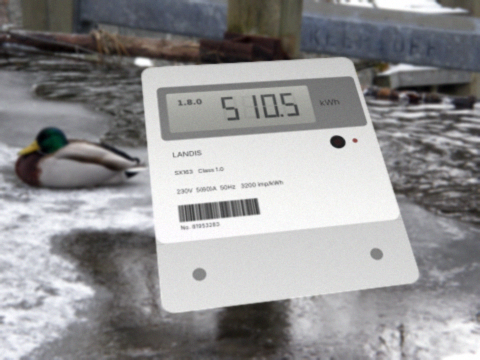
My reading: 510.5
